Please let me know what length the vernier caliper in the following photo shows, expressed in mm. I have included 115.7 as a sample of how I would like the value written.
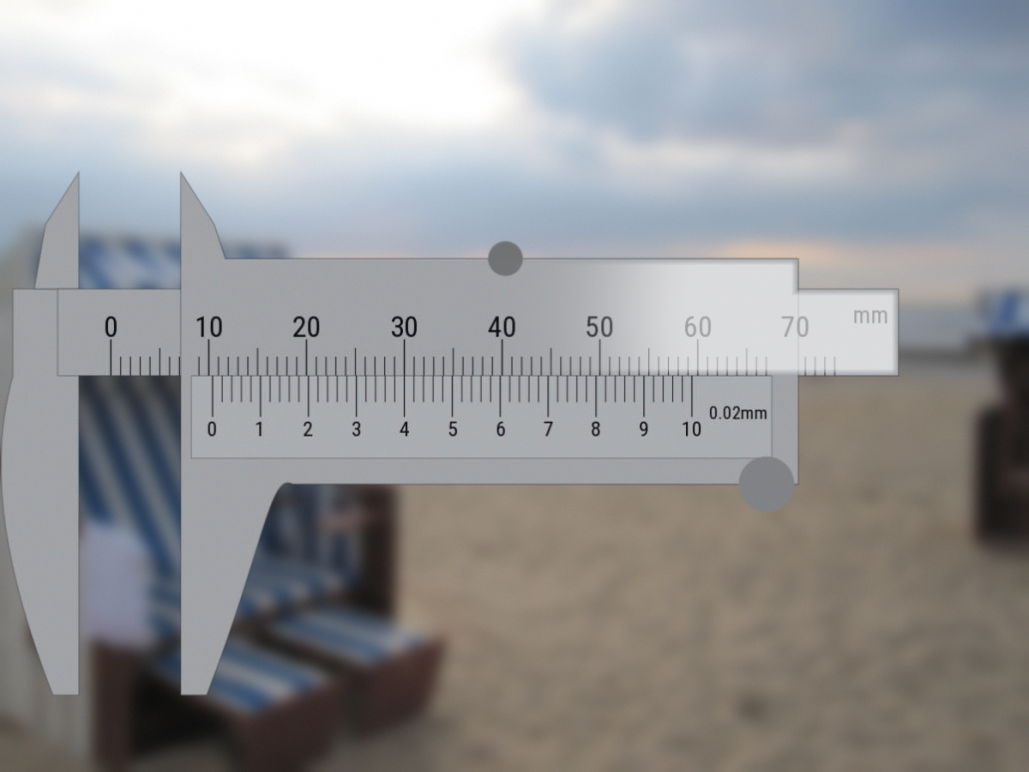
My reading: 10.4
